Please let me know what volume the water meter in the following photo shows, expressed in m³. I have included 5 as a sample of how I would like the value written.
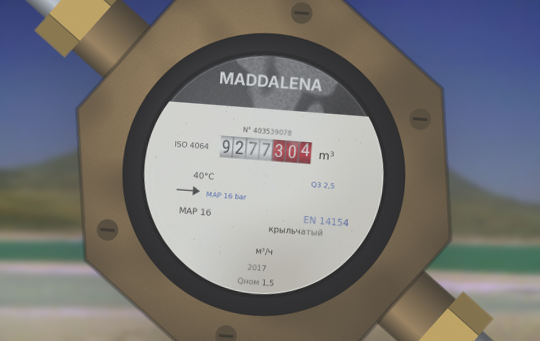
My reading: 9277.304
